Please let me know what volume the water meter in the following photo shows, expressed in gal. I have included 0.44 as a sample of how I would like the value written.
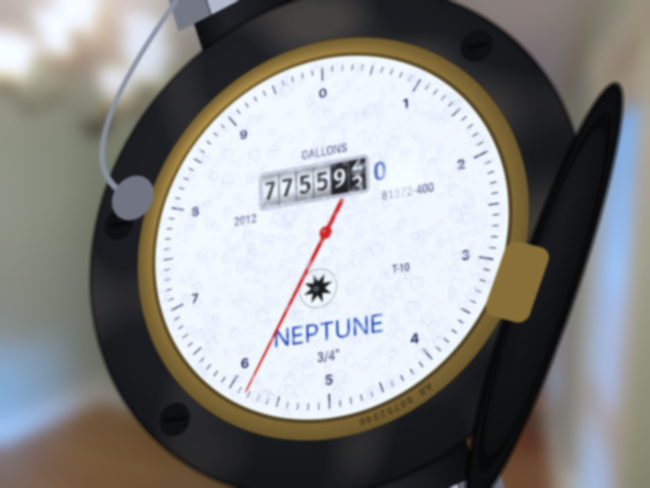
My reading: 7755925.8
